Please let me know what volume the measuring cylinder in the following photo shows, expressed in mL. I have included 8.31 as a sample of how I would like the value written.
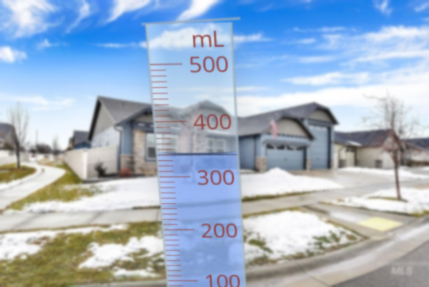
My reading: 340
